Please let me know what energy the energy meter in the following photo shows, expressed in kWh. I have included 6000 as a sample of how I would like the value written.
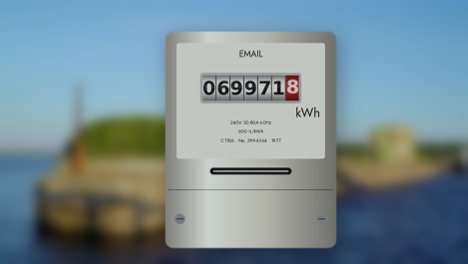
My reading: 69971.8
